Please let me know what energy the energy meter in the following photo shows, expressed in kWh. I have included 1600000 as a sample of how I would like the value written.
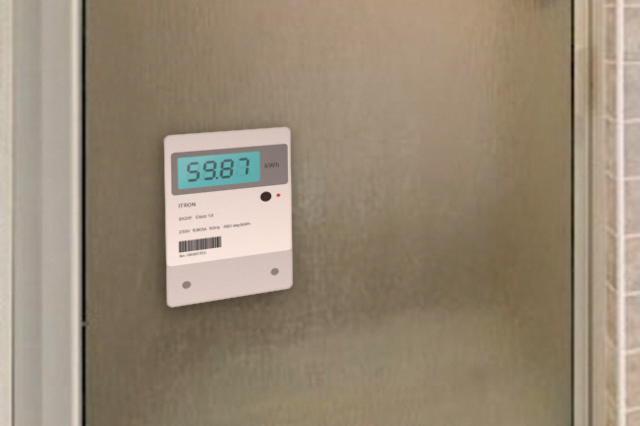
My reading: 59.87
